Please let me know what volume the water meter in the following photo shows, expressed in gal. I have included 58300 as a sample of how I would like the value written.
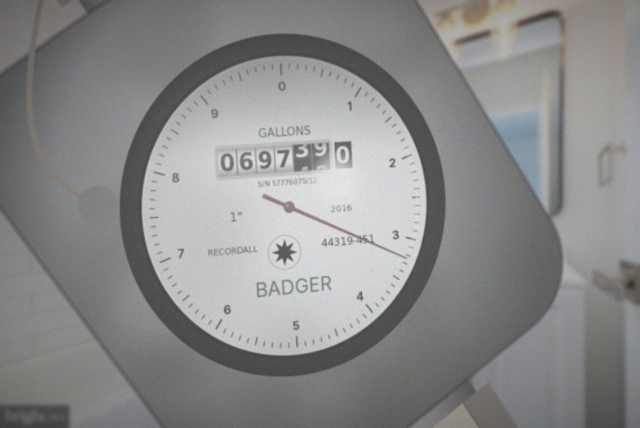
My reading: 697393.2
